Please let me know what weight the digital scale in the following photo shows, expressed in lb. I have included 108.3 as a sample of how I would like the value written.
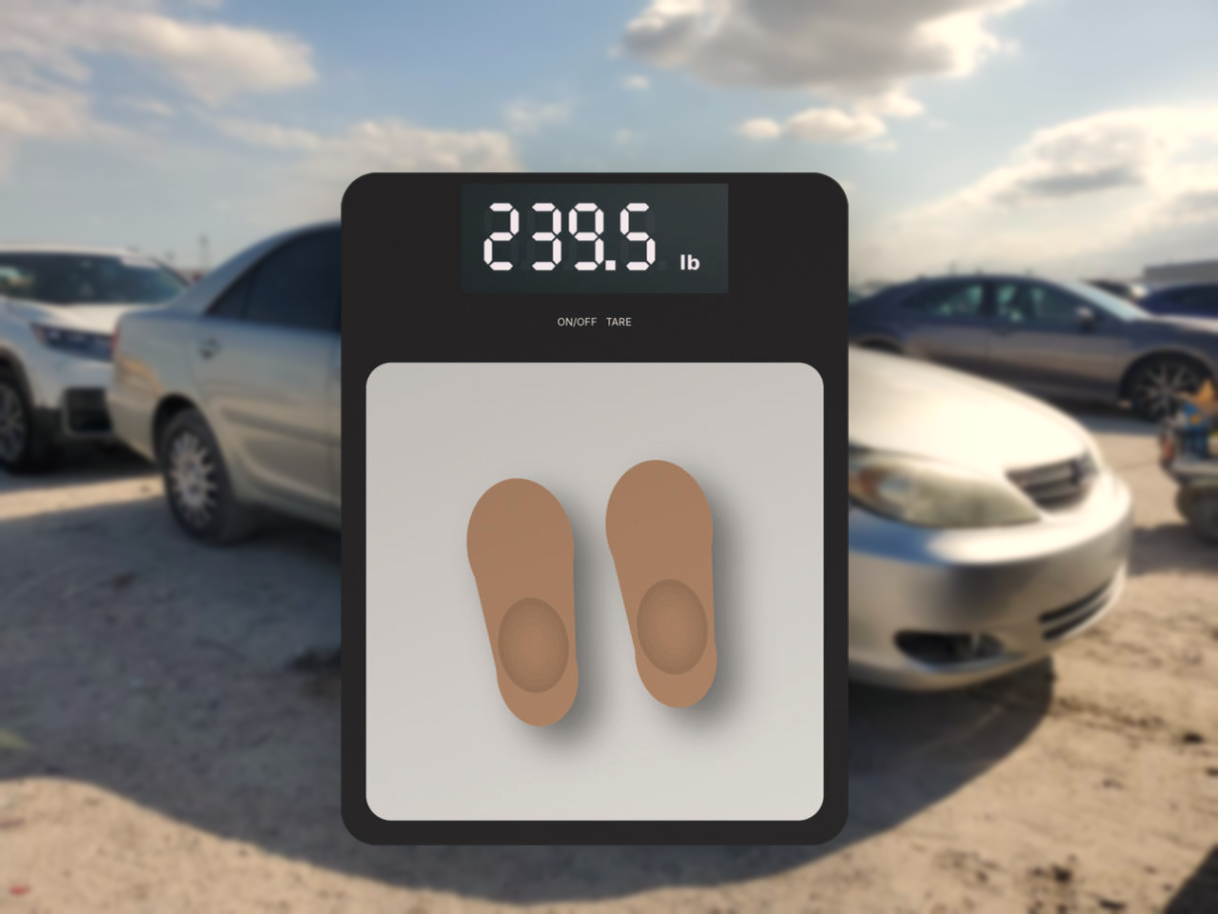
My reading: 239.5
